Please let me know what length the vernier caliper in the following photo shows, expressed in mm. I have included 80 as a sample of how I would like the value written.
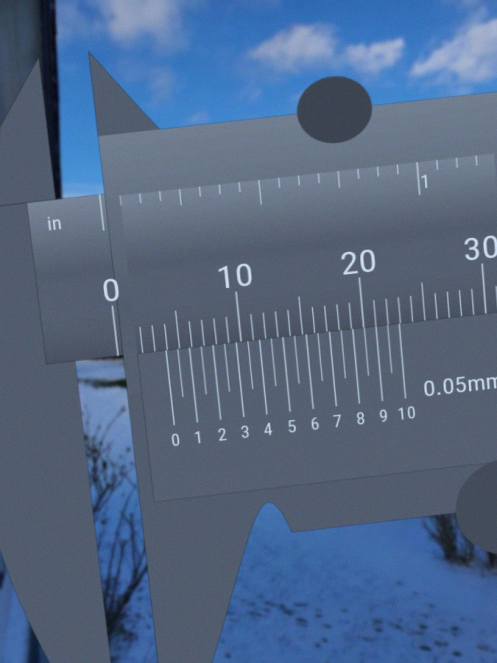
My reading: 3.9
